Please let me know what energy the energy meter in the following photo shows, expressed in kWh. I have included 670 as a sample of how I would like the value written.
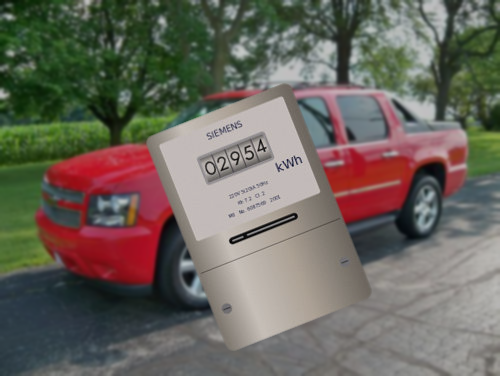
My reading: 2954
